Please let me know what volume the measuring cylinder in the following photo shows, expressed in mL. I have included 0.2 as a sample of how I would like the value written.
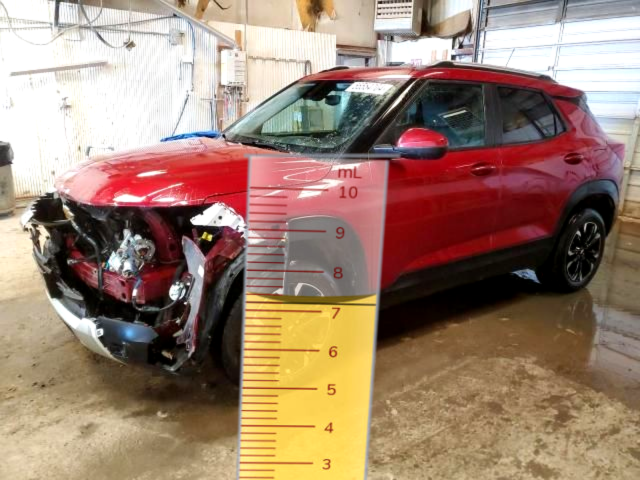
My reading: 7.2
